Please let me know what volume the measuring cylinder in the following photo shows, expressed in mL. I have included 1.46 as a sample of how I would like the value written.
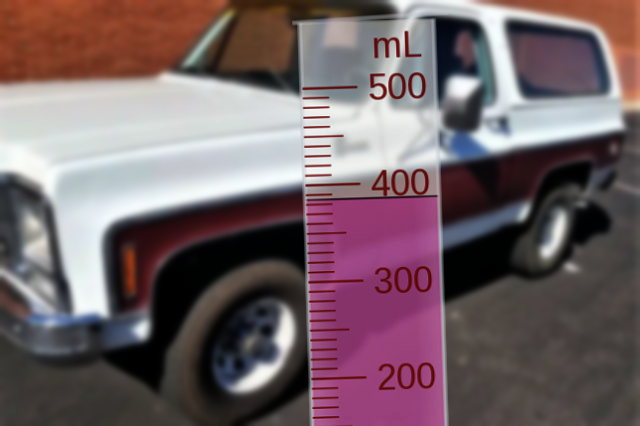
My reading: 385
